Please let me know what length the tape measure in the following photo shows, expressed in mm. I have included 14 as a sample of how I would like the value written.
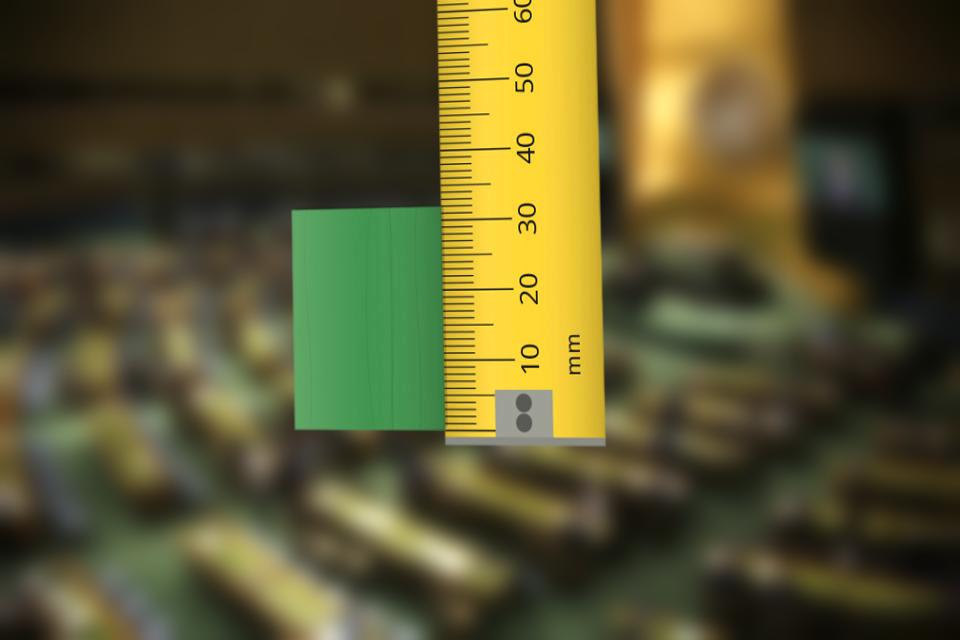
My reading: 32
